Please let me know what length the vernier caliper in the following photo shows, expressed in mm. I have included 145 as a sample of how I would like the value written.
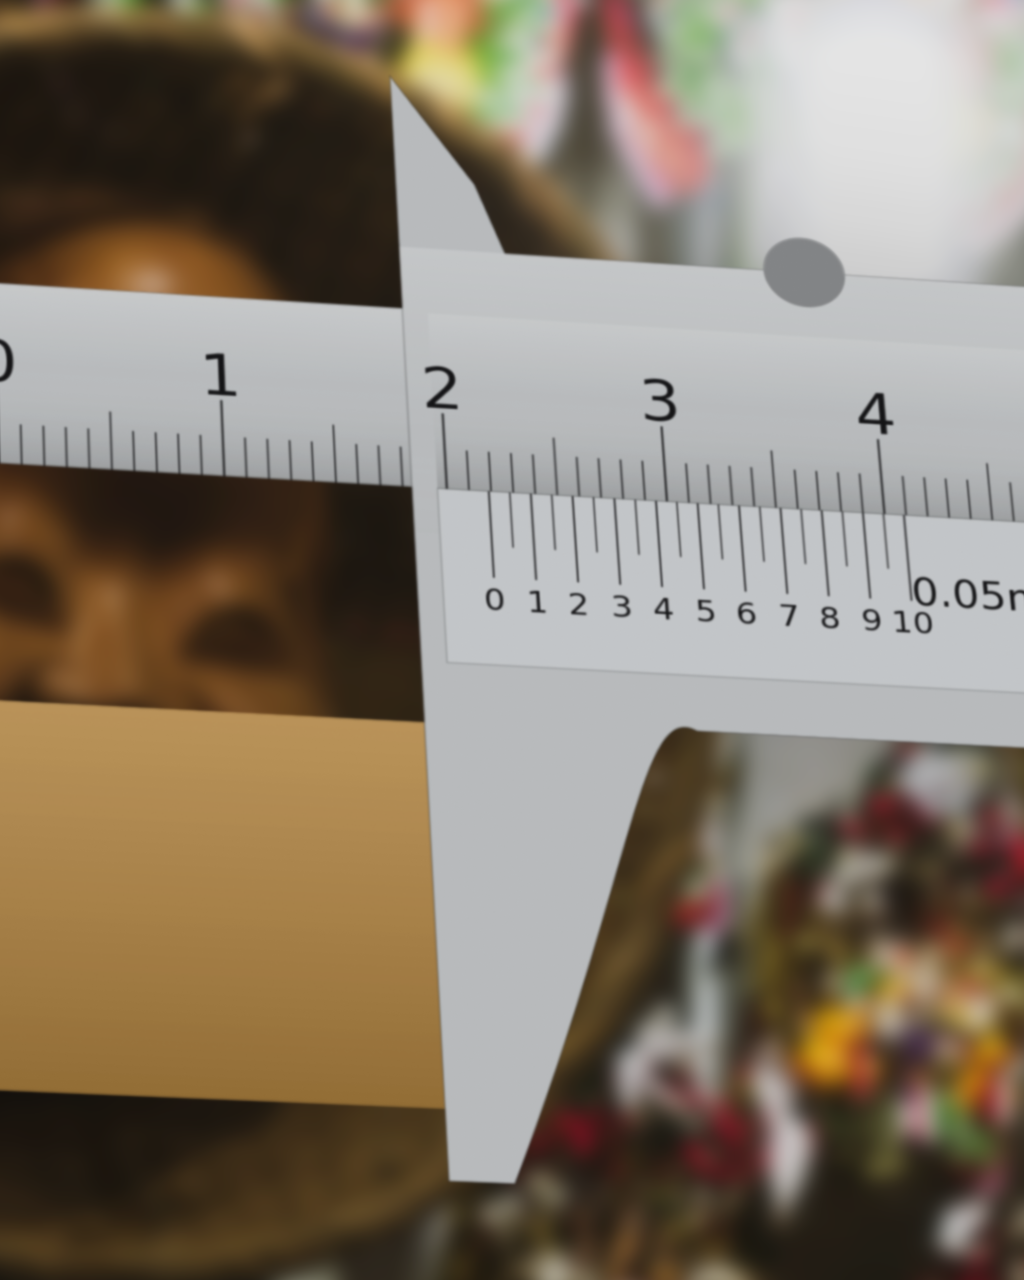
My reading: 21.9
